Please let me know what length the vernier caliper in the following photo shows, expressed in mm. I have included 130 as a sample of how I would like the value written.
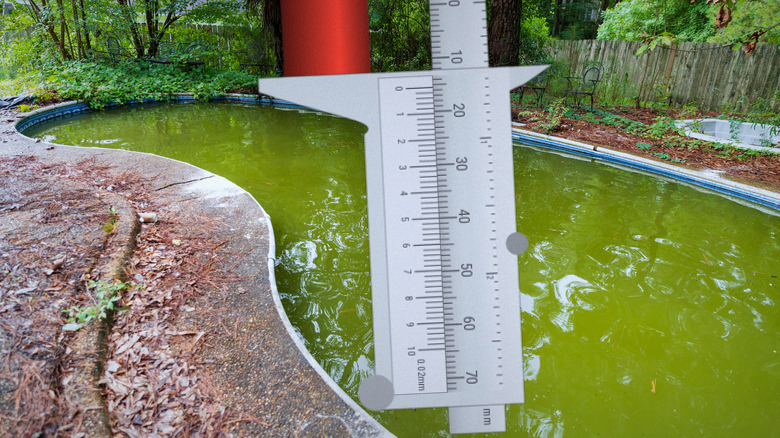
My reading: 15.5
